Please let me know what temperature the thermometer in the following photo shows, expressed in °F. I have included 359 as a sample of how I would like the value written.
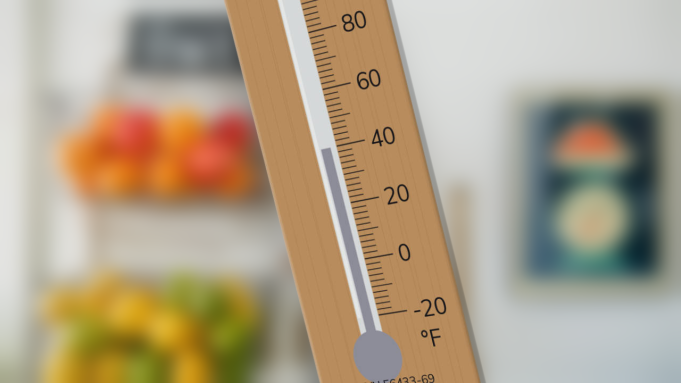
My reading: 40
